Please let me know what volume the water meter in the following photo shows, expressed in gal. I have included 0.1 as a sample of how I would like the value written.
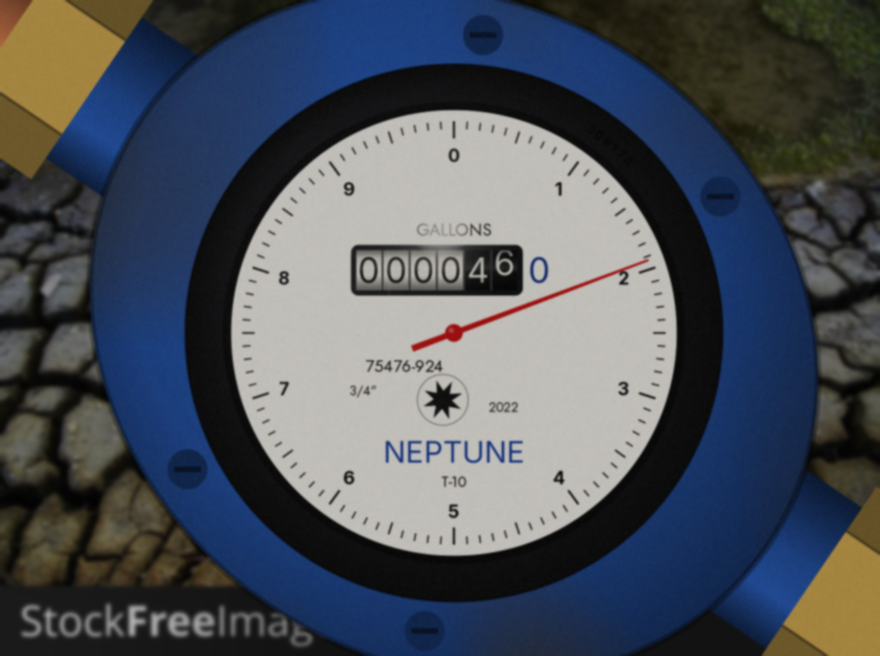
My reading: 461.9
